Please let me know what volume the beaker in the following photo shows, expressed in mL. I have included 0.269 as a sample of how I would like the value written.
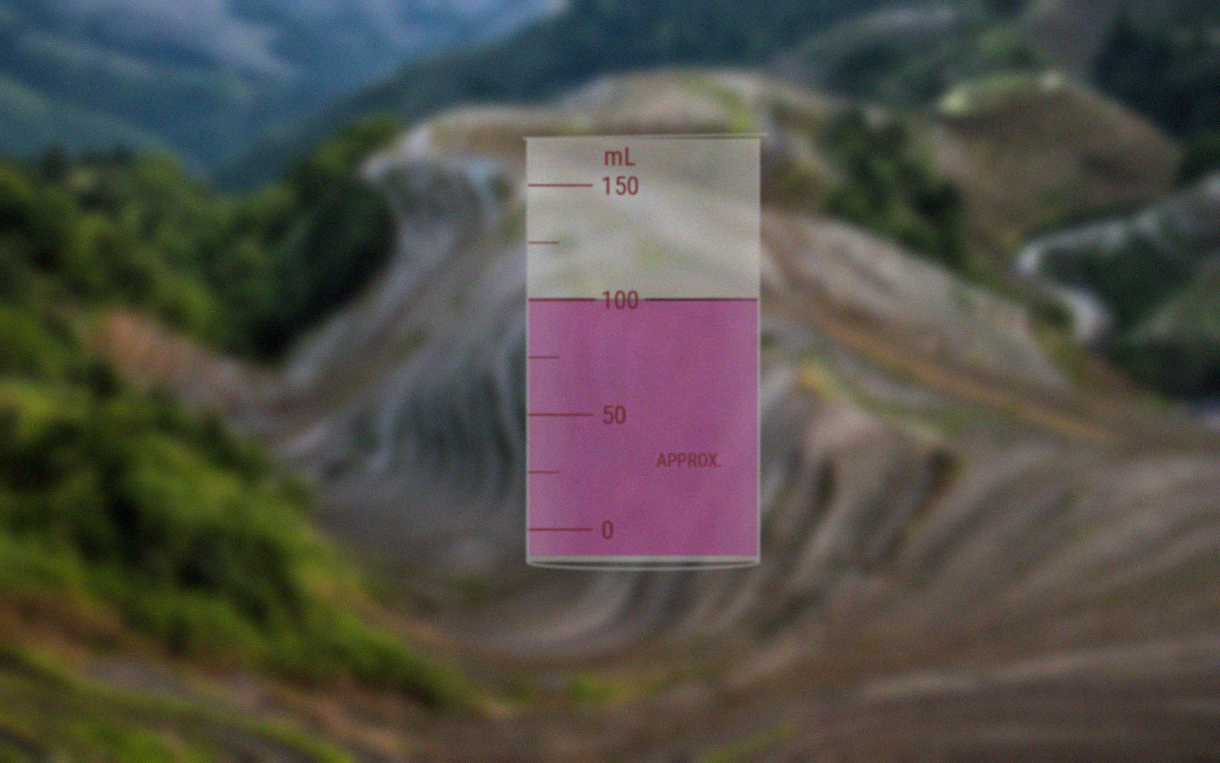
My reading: 100
